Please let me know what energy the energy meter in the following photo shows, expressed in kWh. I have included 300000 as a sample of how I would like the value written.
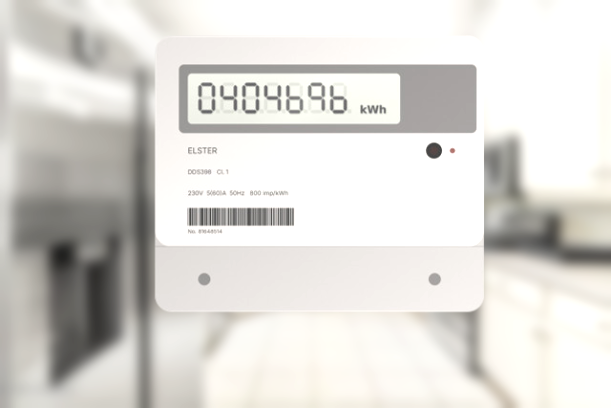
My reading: 404696
